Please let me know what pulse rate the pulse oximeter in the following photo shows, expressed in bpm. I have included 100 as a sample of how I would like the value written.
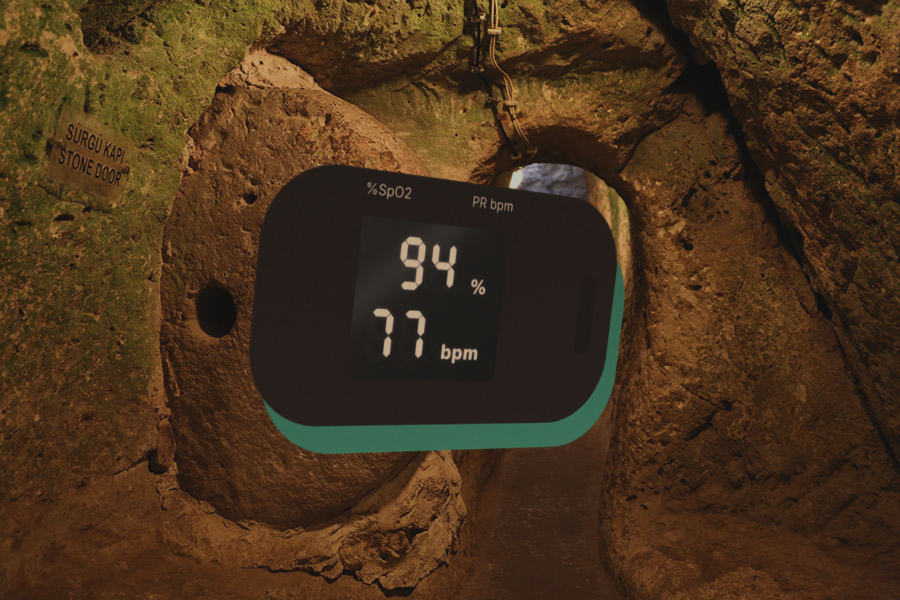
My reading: 77
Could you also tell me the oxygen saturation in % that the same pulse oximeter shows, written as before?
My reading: 94
